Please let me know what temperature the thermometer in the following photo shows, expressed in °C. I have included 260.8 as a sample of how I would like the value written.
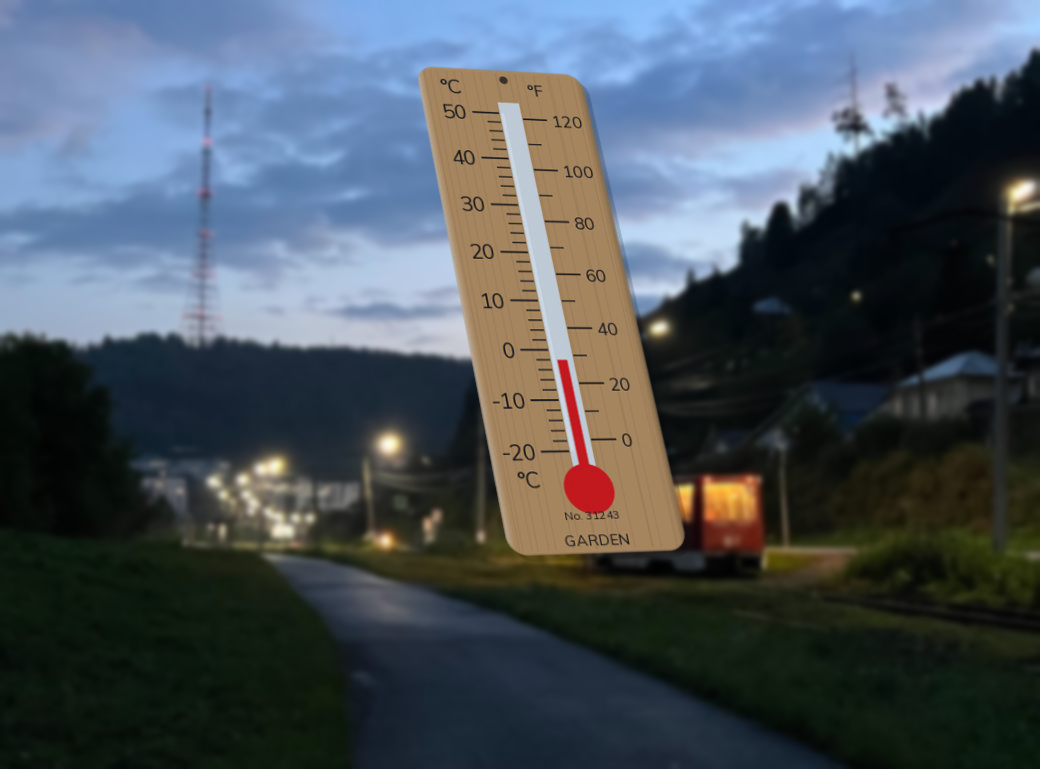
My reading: -2
